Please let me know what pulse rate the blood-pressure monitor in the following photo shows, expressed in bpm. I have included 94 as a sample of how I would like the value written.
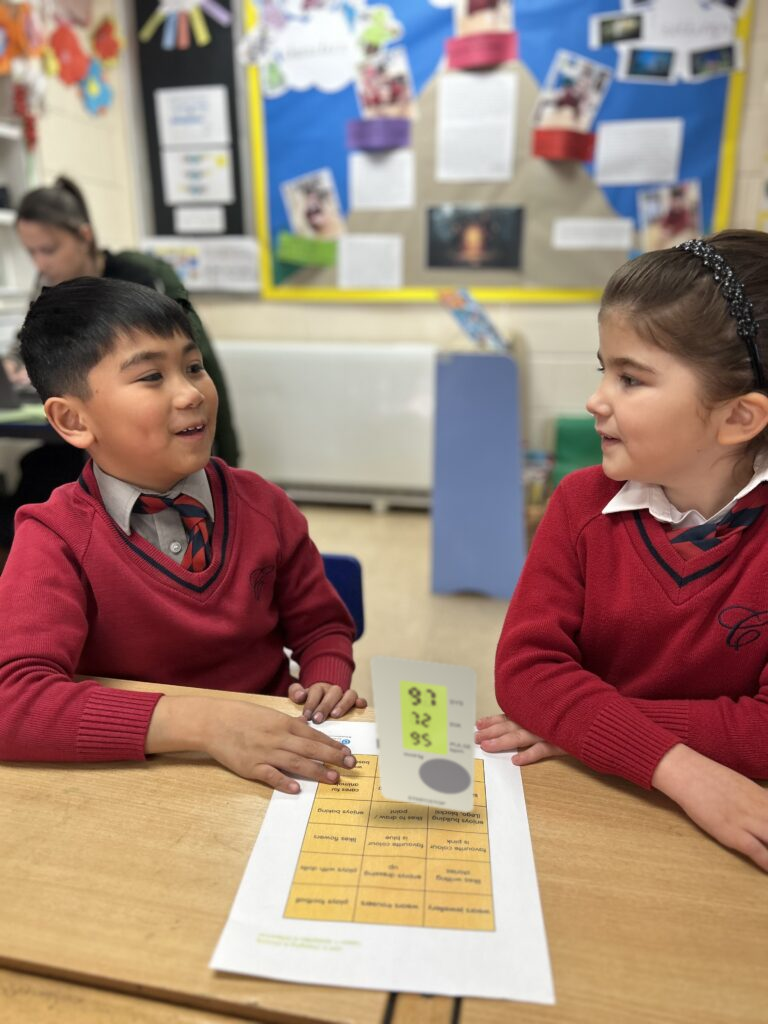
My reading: 95
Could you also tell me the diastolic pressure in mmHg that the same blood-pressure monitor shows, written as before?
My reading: 72
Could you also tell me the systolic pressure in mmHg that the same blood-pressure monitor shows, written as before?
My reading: 97
